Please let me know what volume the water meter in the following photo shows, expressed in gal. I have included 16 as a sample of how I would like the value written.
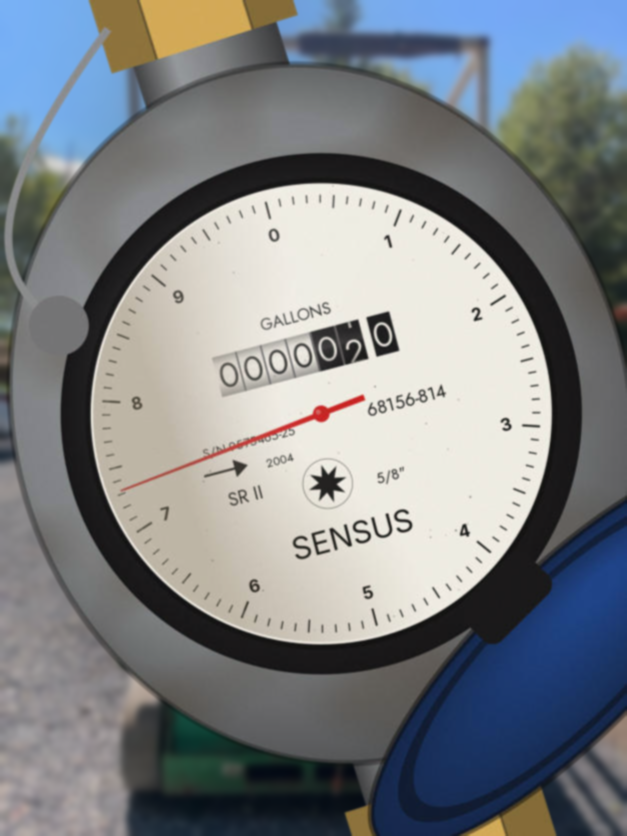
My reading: 17.3
